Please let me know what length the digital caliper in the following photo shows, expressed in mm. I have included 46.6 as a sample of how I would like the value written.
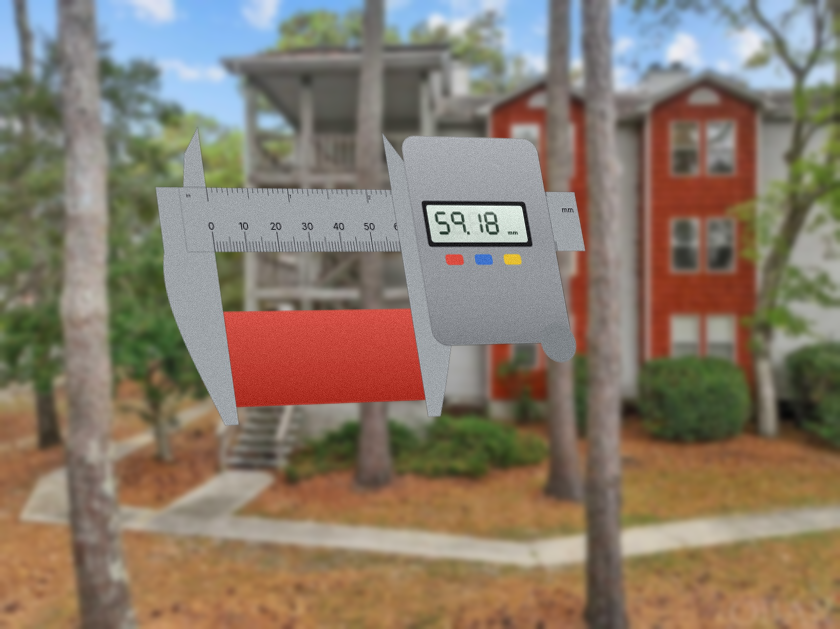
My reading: 59.18
